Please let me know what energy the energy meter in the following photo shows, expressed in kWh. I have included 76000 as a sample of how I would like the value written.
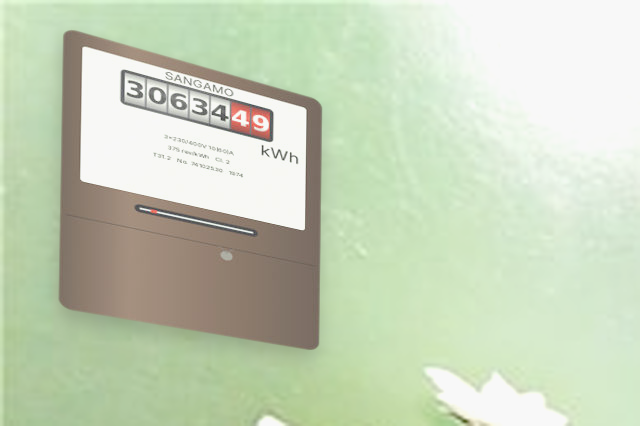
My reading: 30634.49
